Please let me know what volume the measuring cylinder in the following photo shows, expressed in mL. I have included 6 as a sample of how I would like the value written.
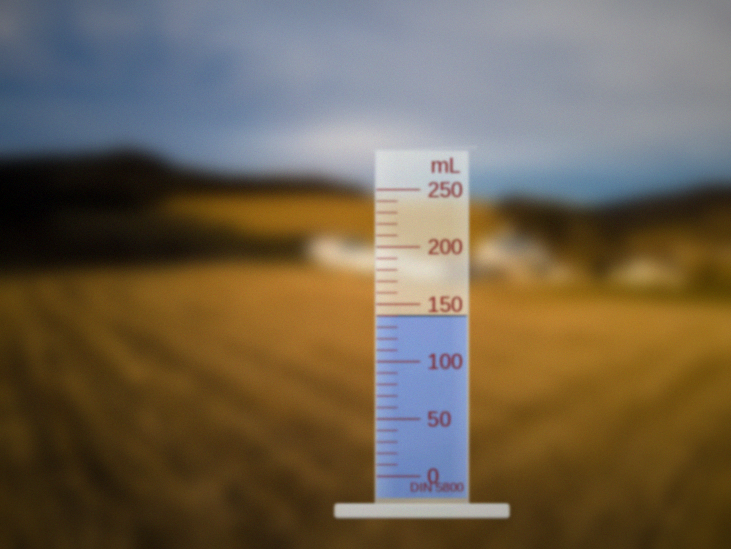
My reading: 140
